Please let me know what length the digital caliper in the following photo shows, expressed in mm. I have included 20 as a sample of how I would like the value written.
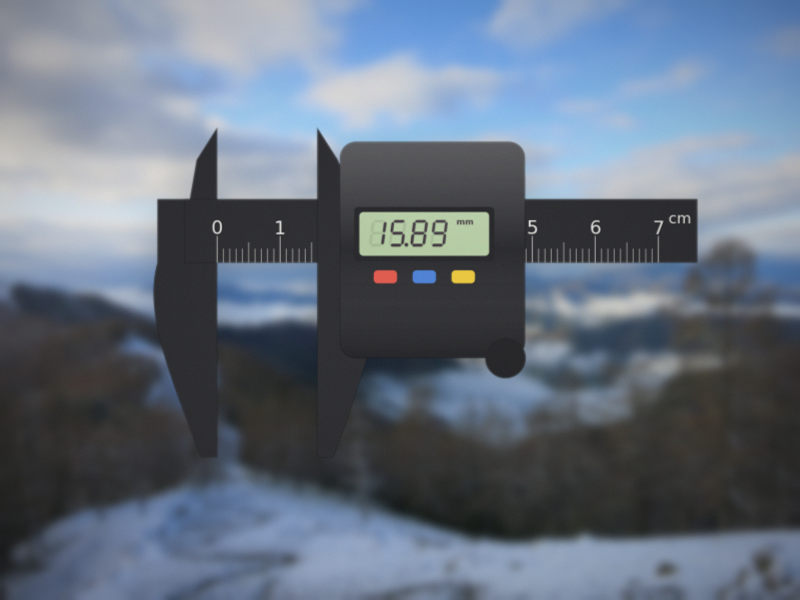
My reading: 15.89
